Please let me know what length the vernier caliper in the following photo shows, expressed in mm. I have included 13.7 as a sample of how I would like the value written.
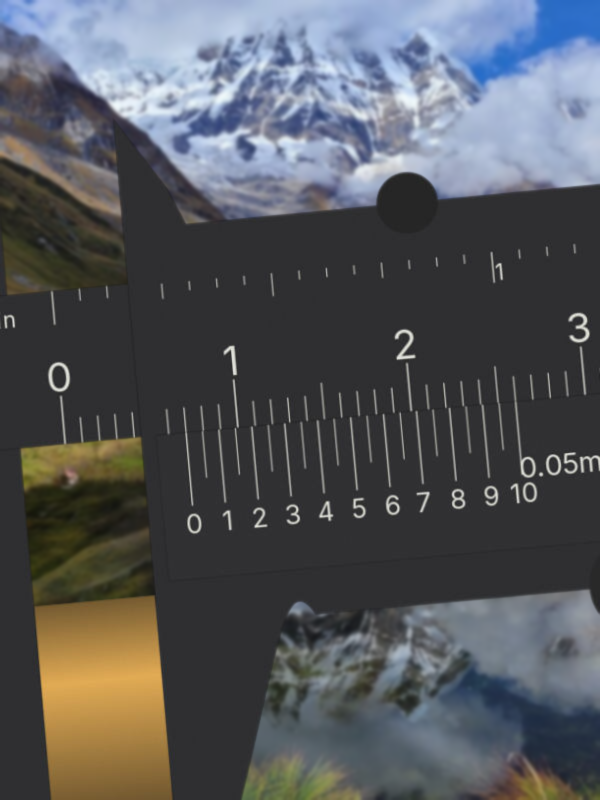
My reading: 7.0
